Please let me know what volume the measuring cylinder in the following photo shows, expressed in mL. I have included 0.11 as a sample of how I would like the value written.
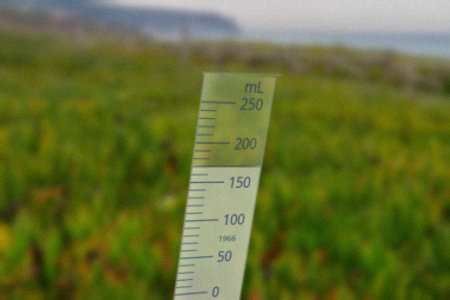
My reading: 170
